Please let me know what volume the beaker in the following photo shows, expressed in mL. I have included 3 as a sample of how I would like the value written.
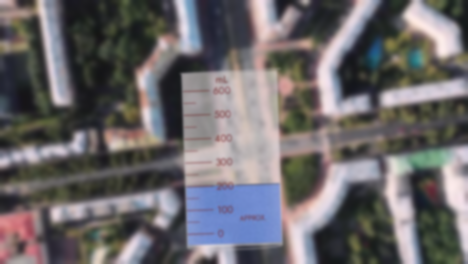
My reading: 200
